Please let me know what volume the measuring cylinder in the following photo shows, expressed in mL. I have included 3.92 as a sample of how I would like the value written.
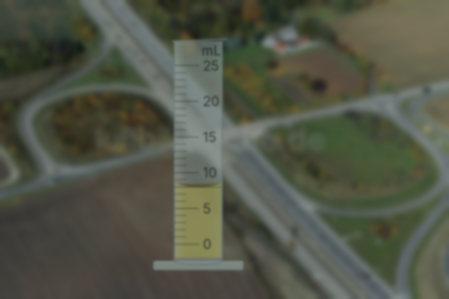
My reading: 8
